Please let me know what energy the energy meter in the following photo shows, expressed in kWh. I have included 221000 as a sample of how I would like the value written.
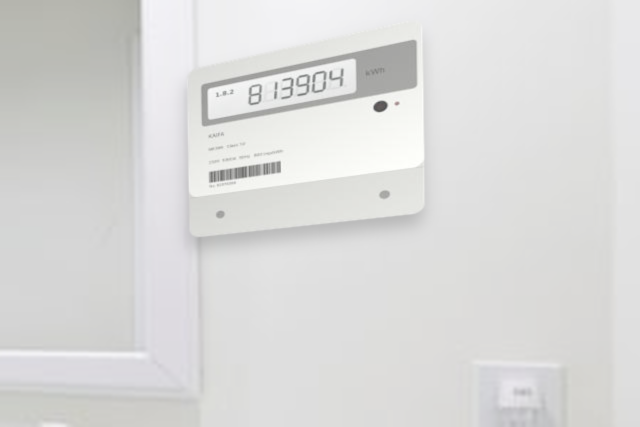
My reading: 813904
